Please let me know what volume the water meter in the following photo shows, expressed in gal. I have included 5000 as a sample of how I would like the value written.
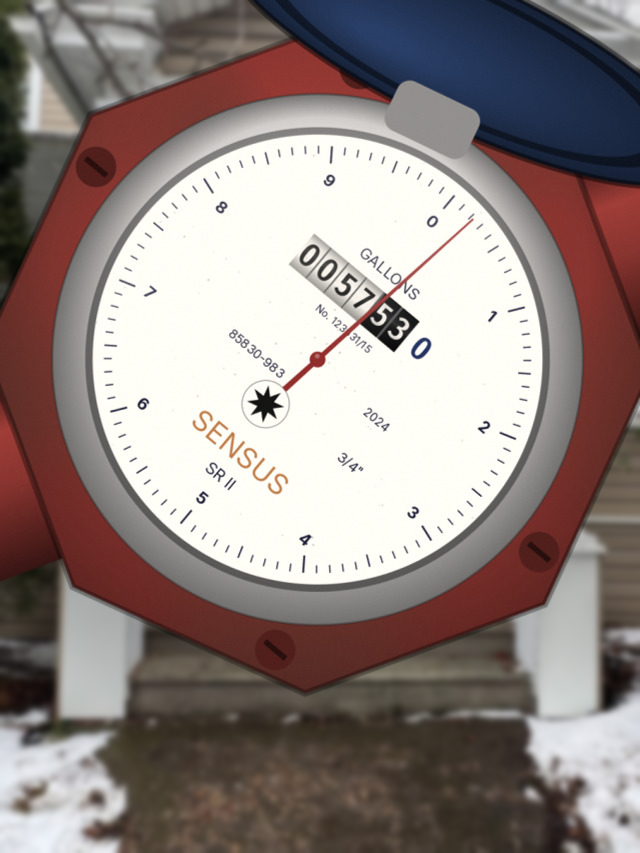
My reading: 57530.2
